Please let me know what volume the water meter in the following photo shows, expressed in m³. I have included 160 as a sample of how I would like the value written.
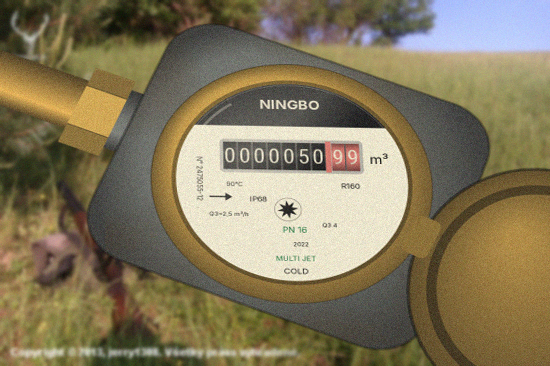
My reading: 50.99
